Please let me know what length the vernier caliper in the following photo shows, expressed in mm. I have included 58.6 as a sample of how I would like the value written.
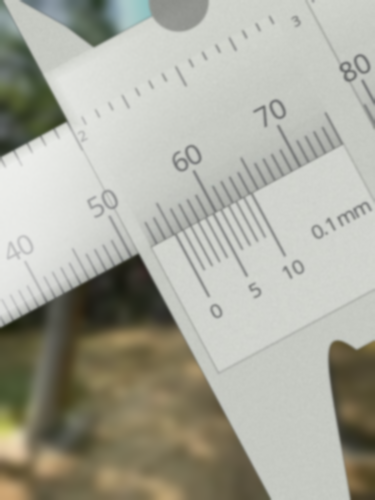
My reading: 55.2
